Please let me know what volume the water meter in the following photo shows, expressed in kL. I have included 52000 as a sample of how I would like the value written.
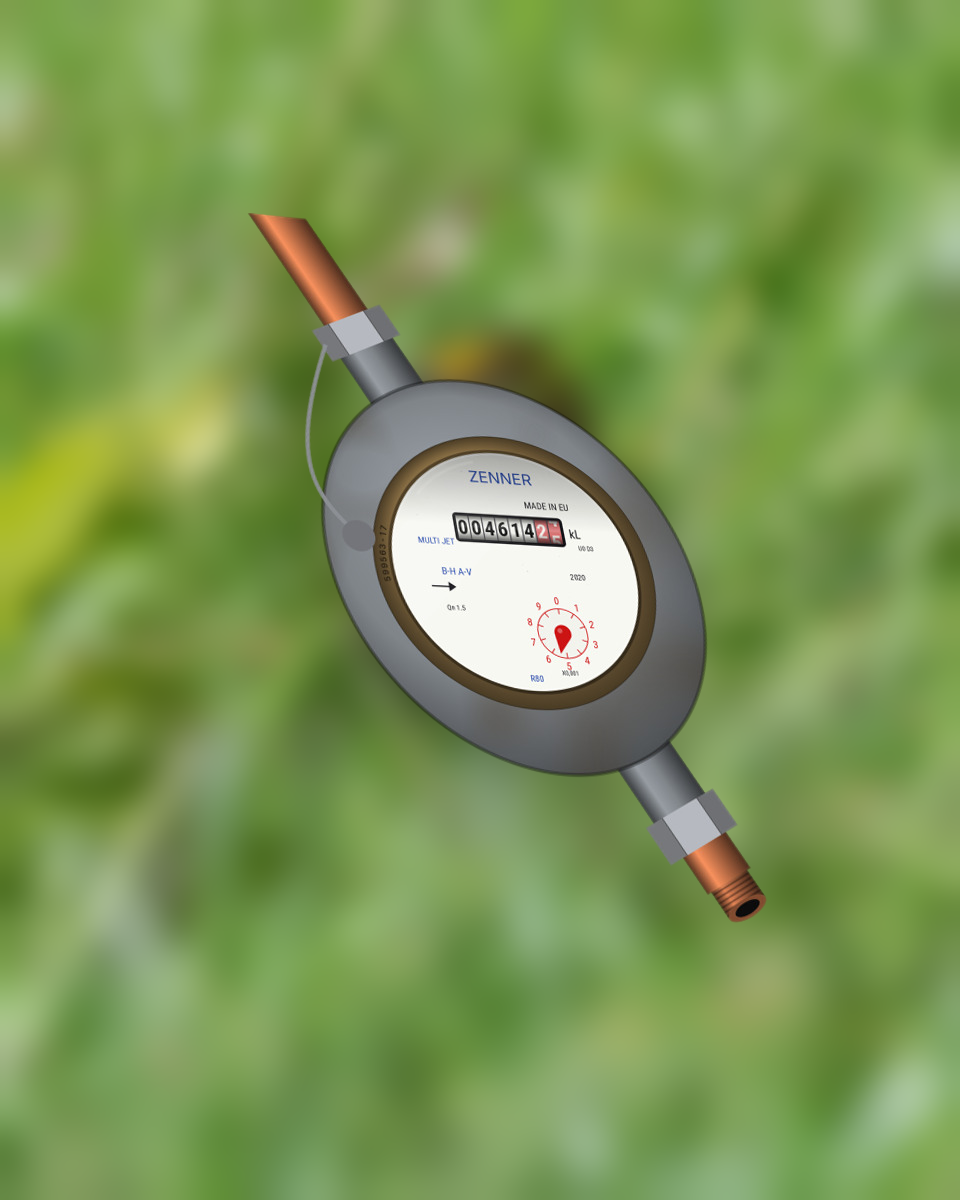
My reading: 4614.245
